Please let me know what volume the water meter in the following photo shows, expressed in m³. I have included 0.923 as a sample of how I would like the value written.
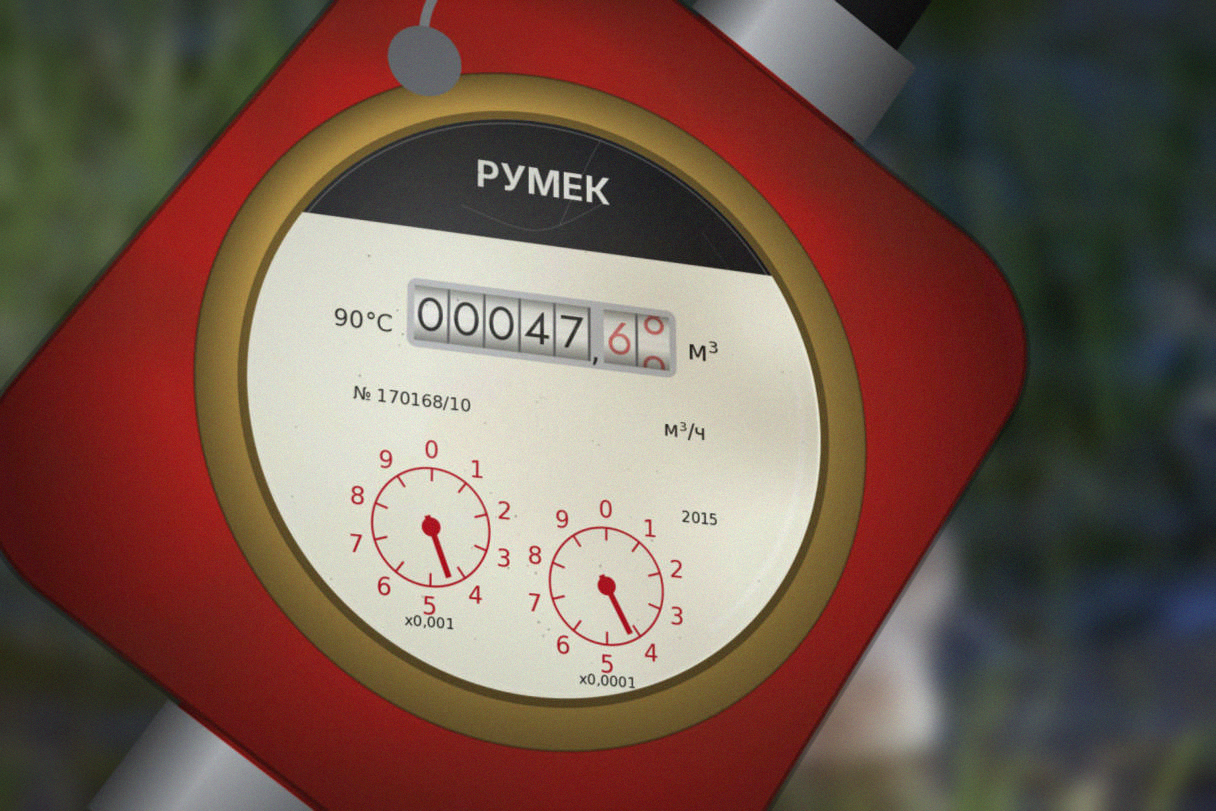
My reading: 47.6844
